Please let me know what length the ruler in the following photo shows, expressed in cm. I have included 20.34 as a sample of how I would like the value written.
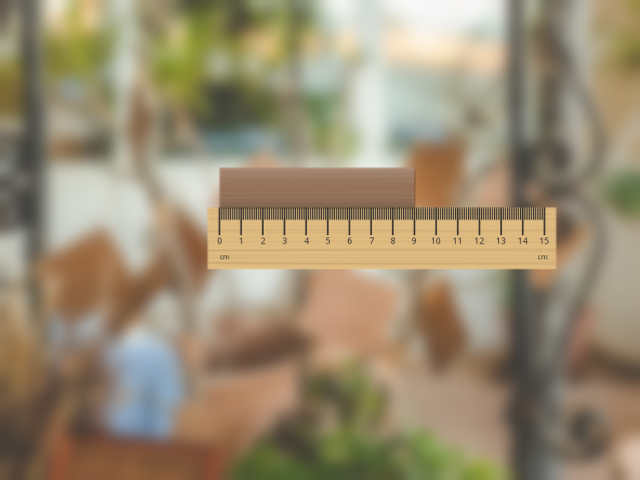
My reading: 9
